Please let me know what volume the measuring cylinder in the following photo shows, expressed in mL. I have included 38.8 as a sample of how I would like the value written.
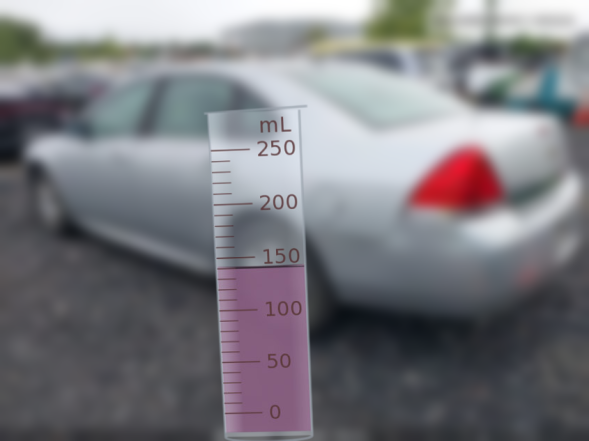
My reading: 140
